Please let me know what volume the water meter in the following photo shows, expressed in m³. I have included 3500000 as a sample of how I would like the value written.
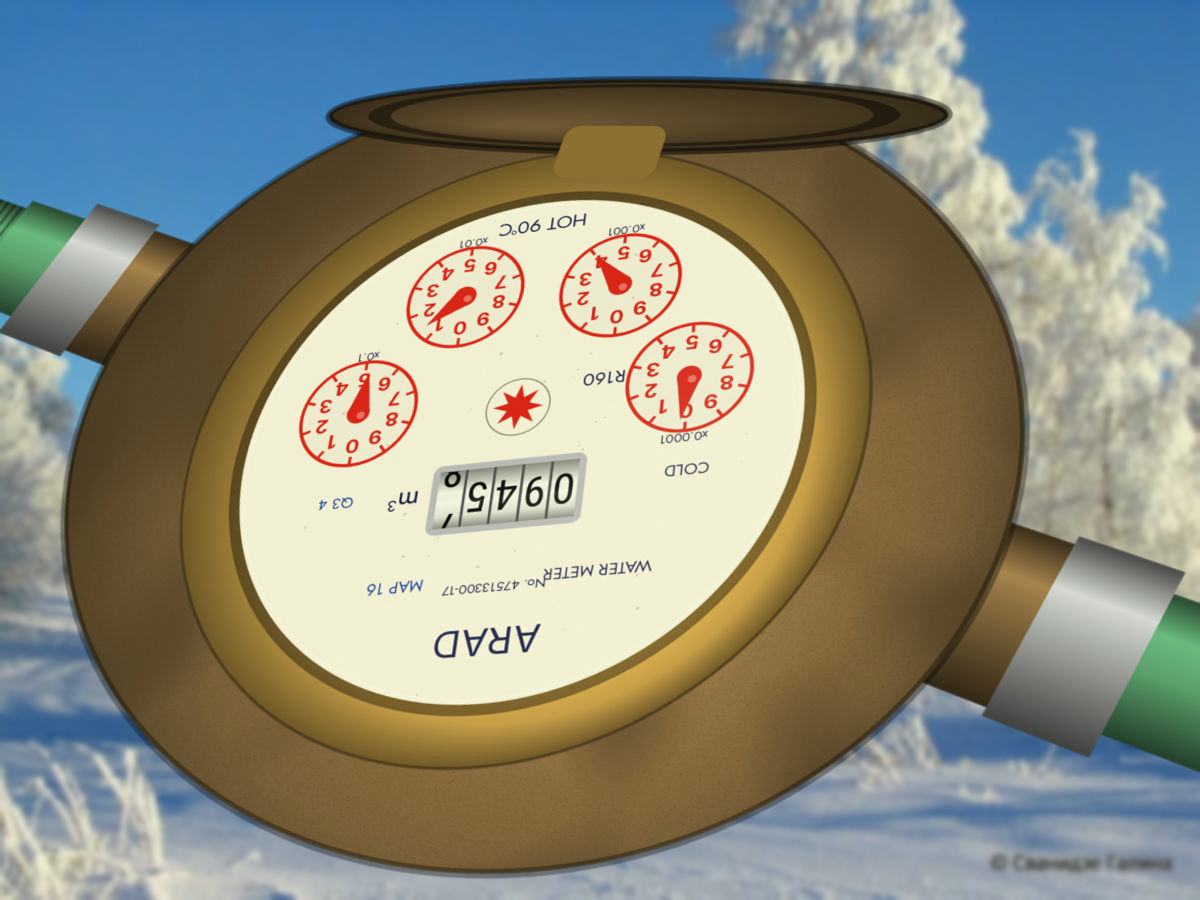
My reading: 9457.5140
